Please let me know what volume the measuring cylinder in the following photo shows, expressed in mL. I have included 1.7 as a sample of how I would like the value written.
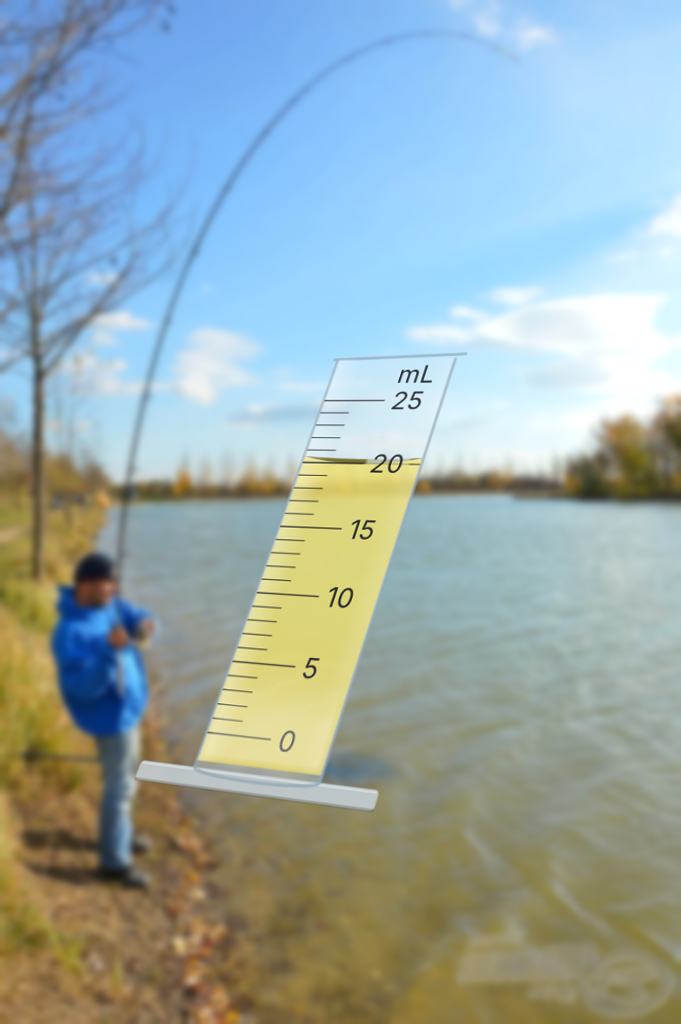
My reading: 20
